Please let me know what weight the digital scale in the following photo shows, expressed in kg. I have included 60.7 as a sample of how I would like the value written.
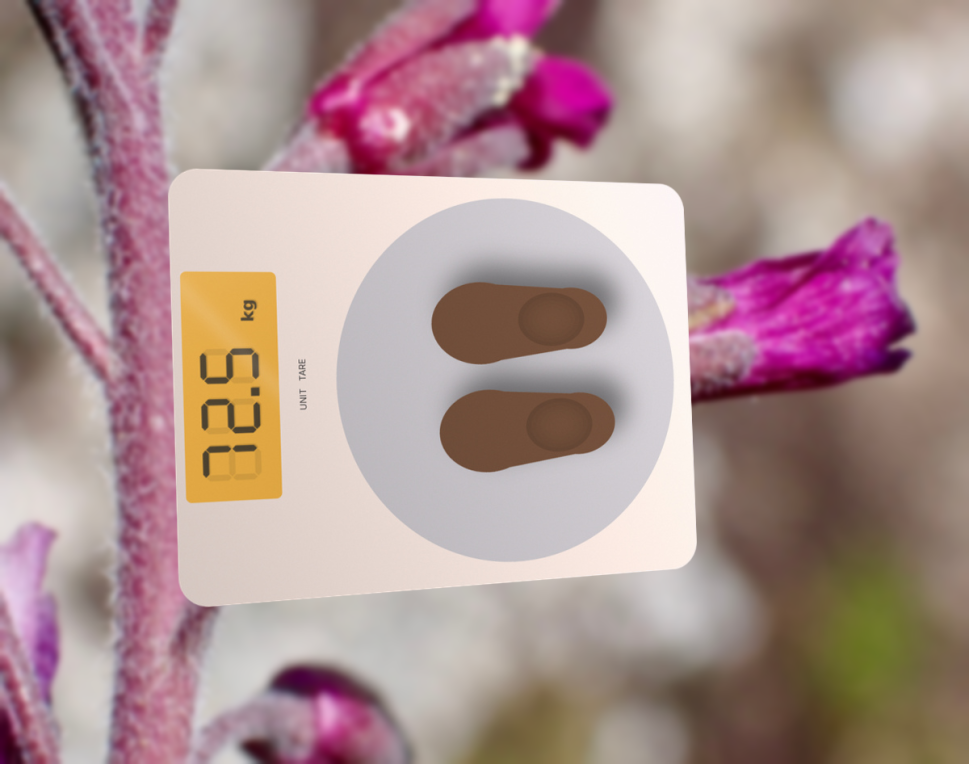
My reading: 72.5
